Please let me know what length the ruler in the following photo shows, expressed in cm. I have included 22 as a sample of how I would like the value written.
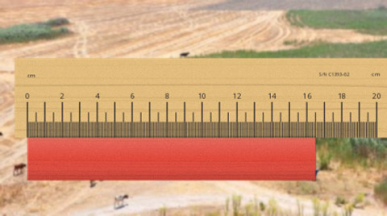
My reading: 16.5
